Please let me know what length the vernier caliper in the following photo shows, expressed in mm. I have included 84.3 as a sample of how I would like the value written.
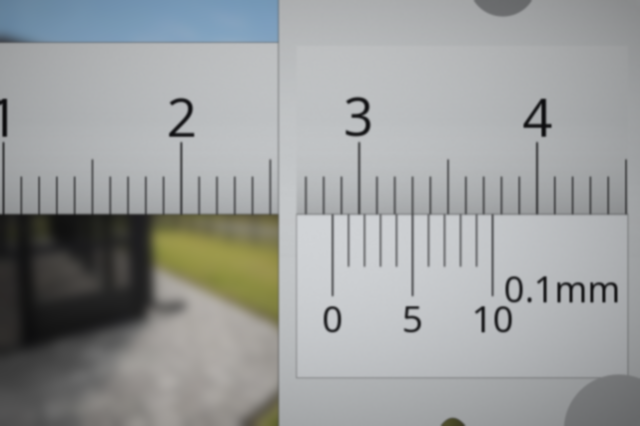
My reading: 28.5
